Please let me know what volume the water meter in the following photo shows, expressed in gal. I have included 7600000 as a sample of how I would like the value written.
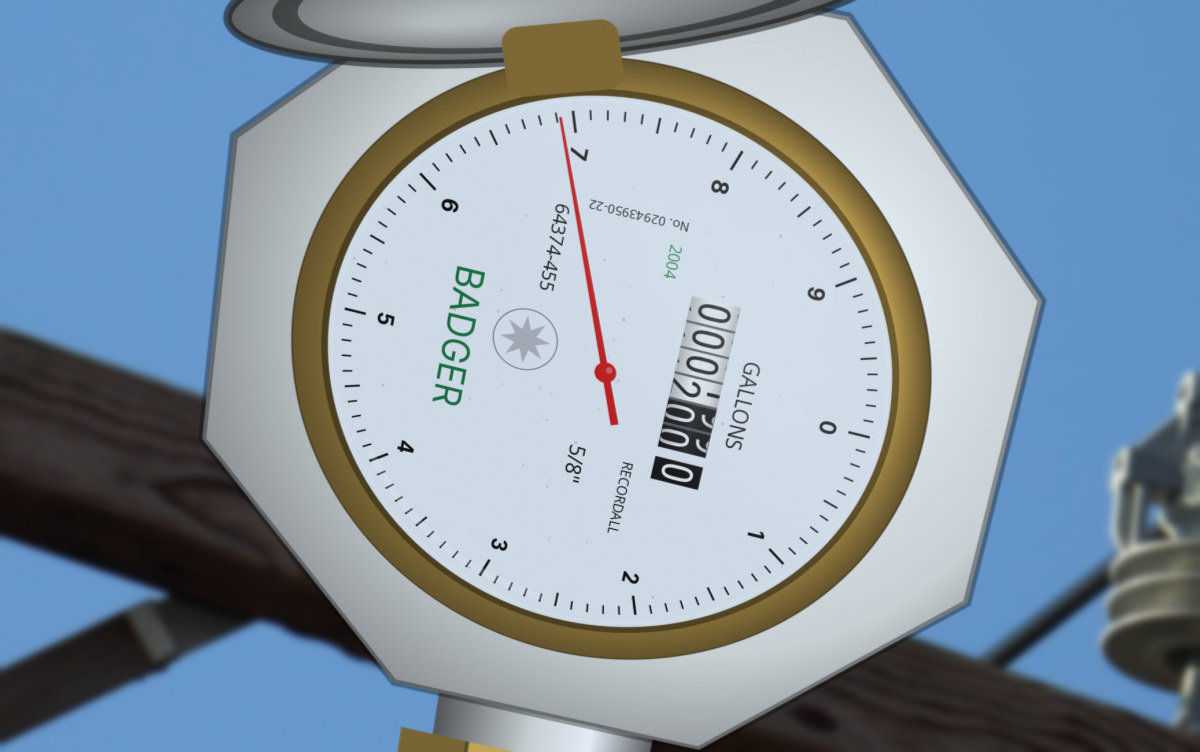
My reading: 1996.9
